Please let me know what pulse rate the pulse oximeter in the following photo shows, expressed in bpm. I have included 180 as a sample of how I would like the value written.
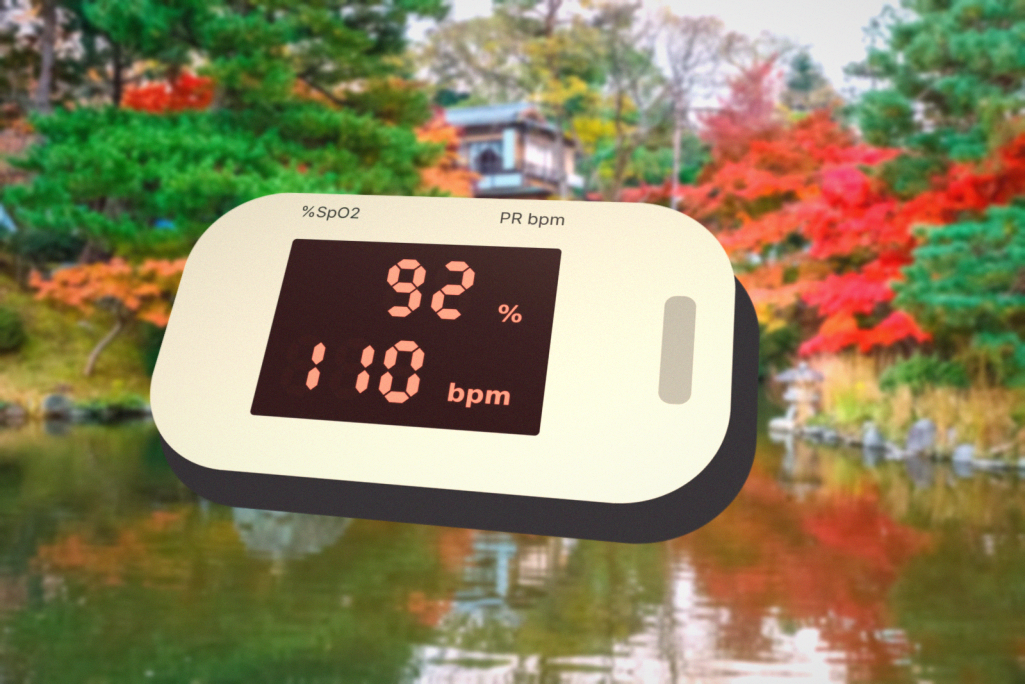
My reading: 110
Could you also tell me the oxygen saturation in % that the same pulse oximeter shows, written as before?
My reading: 92
